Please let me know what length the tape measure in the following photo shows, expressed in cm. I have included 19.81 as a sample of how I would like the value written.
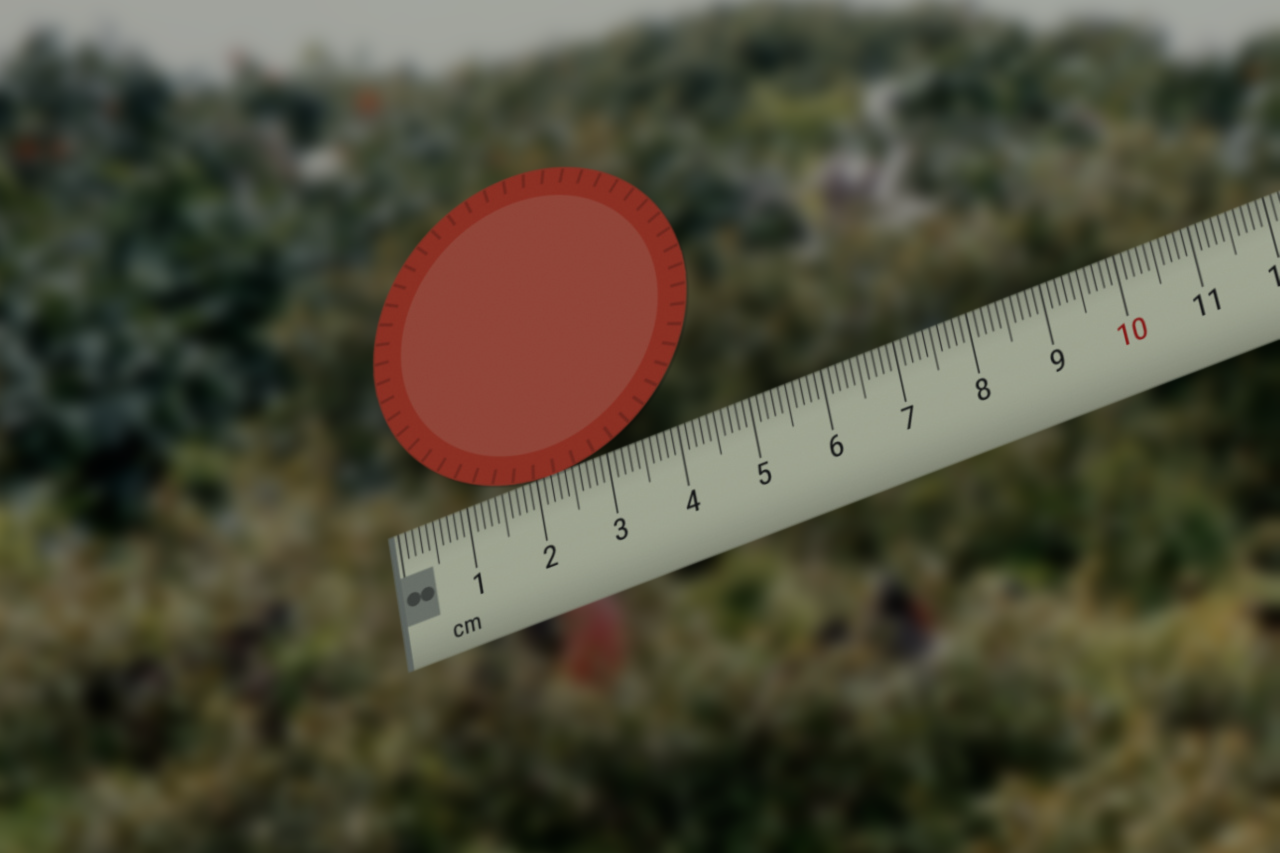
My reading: 4.5
